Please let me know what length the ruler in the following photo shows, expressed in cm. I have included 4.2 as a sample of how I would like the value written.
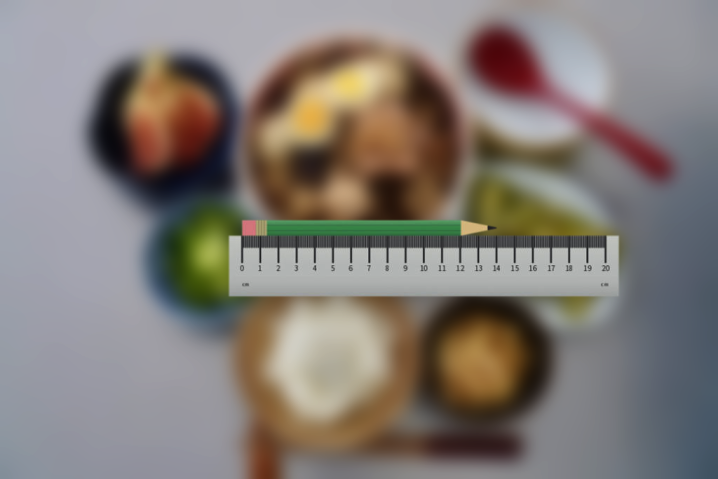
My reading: 14
